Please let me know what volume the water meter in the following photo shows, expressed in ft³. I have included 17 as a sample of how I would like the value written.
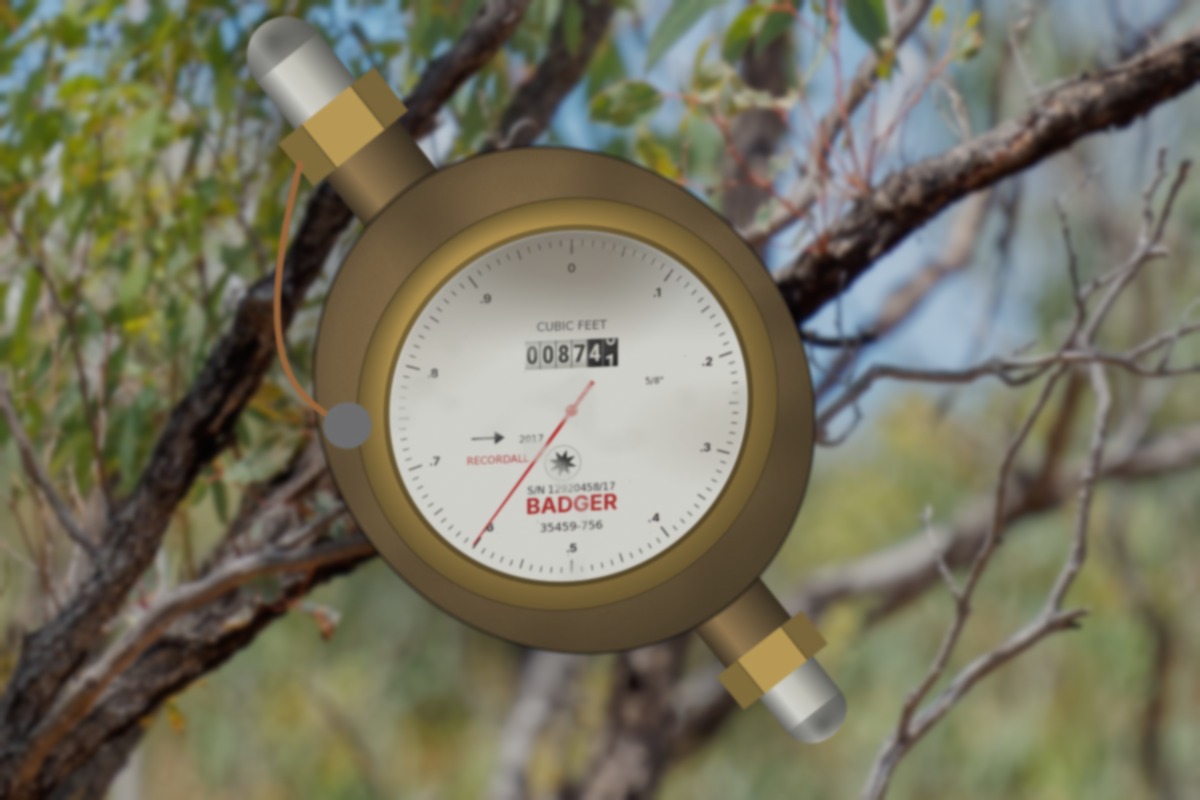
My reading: 8740.60
